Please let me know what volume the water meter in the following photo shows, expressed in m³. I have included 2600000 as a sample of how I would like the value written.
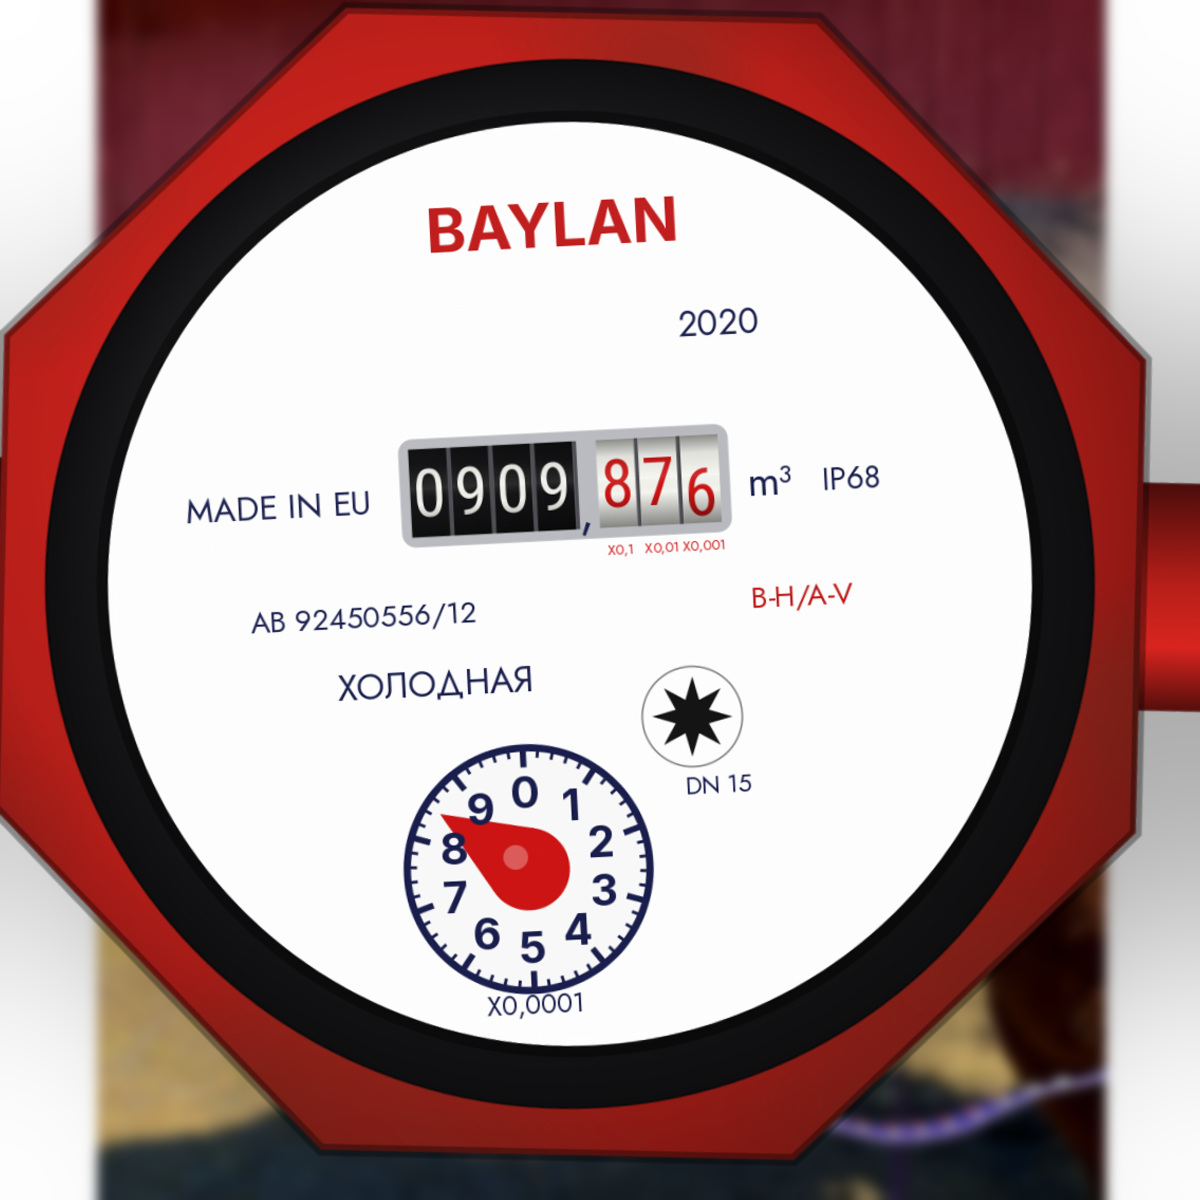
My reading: 909.8758
